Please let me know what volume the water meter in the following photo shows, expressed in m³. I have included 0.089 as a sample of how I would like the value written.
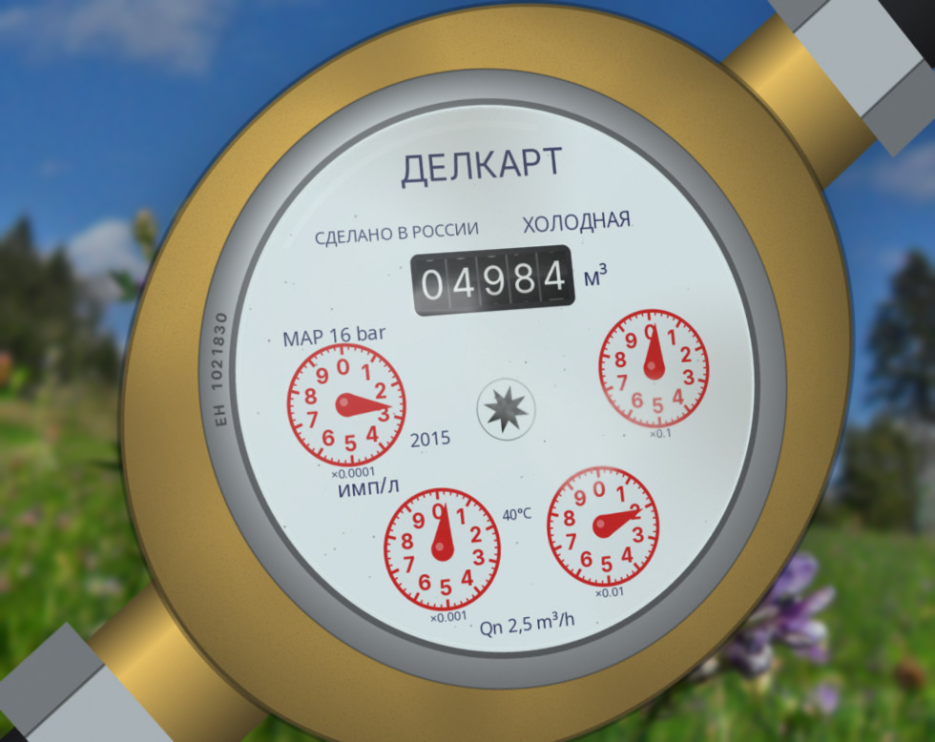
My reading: 4984.0202
